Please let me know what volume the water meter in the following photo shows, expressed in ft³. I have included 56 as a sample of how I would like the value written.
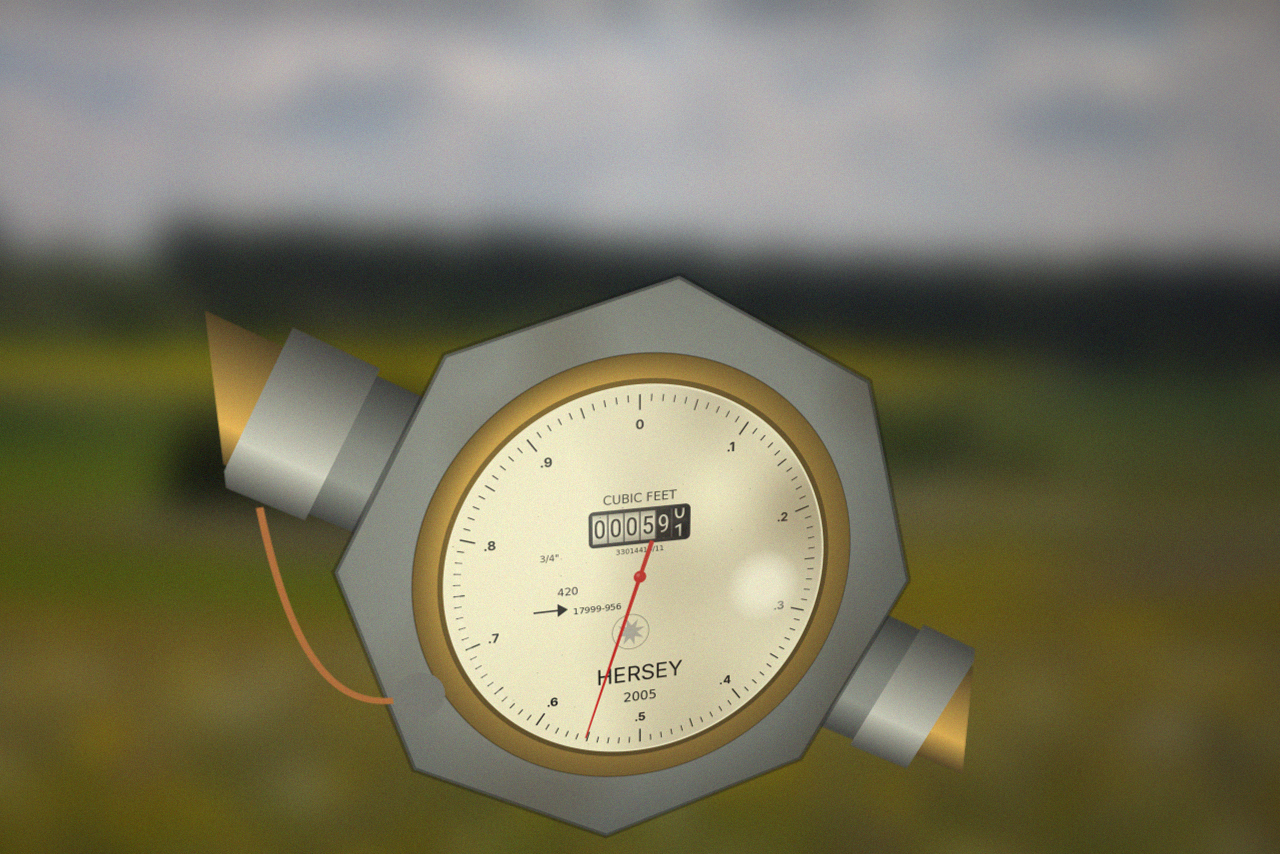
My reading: 590.55
